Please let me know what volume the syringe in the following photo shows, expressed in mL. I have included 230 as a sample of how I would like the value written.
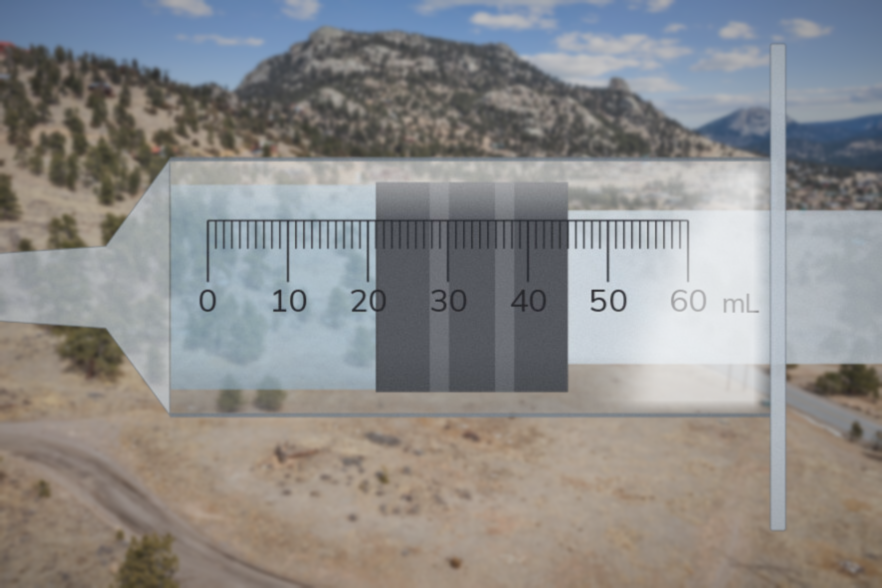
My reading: 21
